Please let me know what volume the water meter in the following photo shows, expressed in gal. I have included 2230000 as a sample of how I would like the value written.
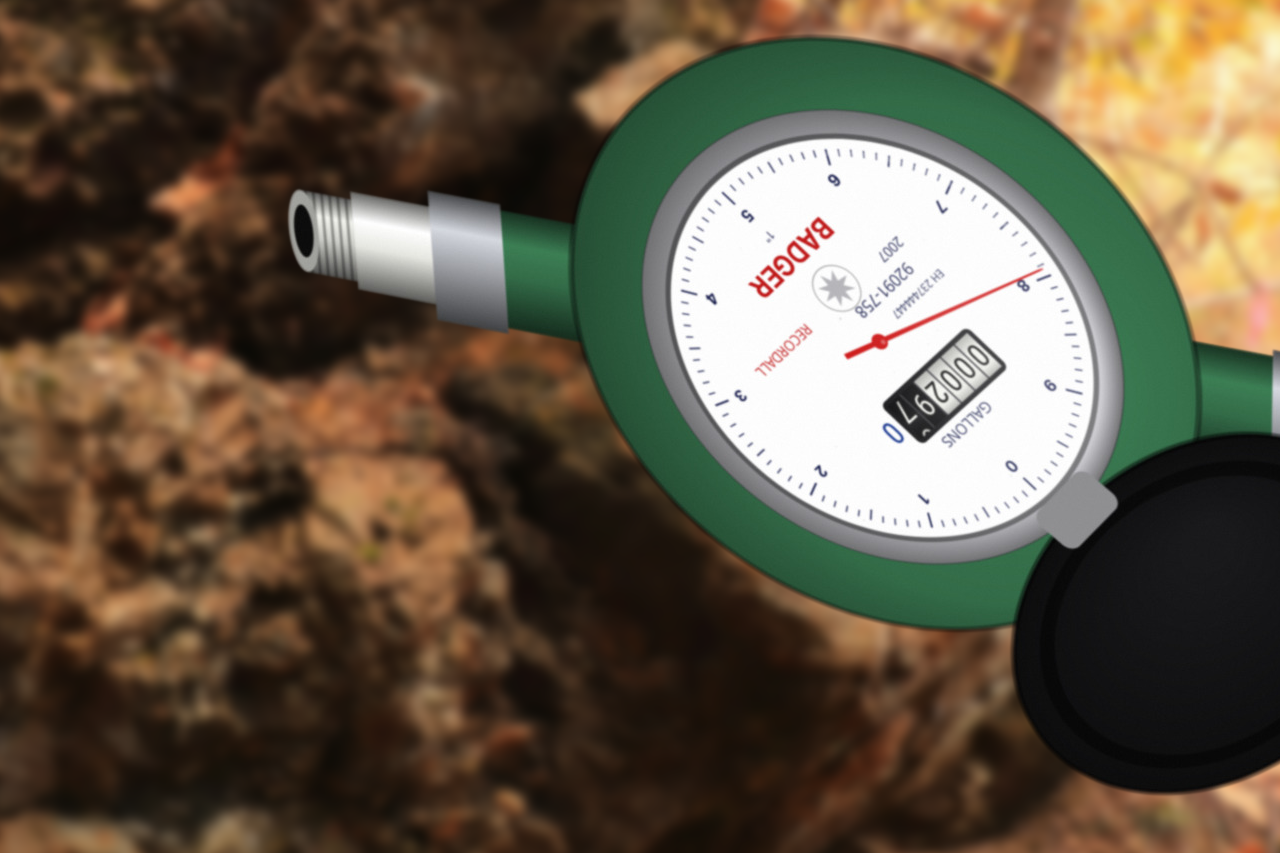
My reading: 2967.9
